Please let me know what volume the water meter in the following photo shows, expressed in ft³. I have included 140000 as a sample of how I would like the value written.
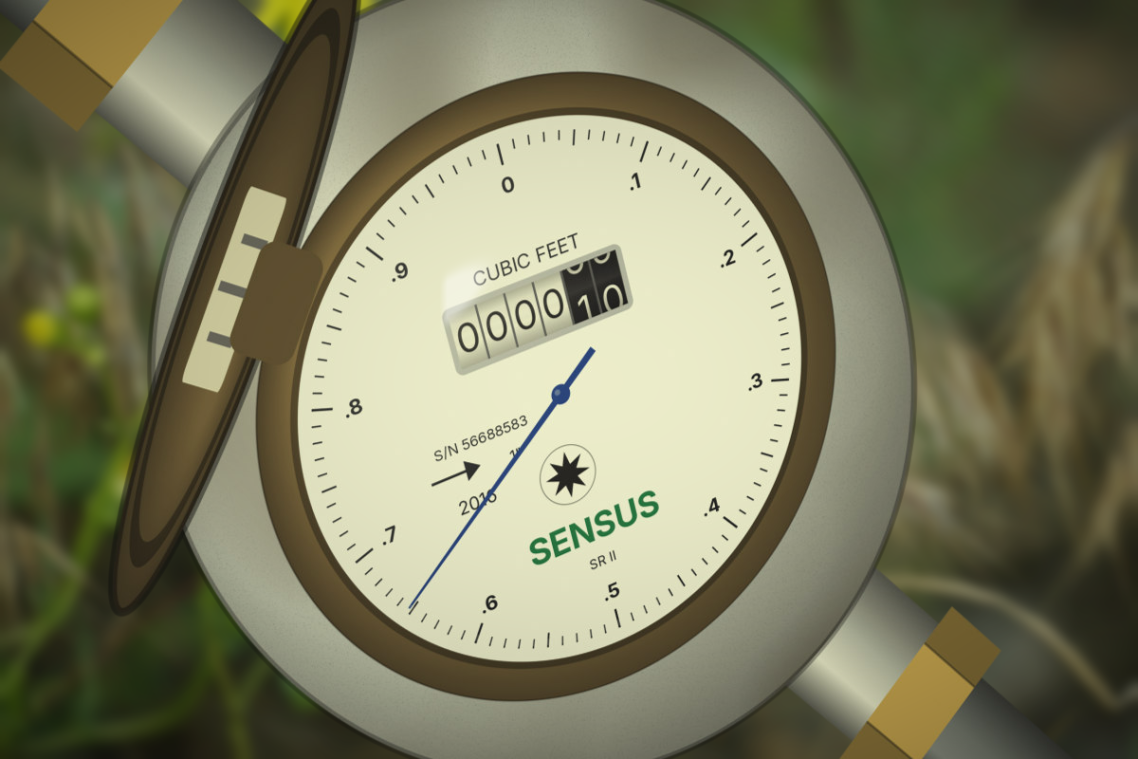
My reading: 9.65
